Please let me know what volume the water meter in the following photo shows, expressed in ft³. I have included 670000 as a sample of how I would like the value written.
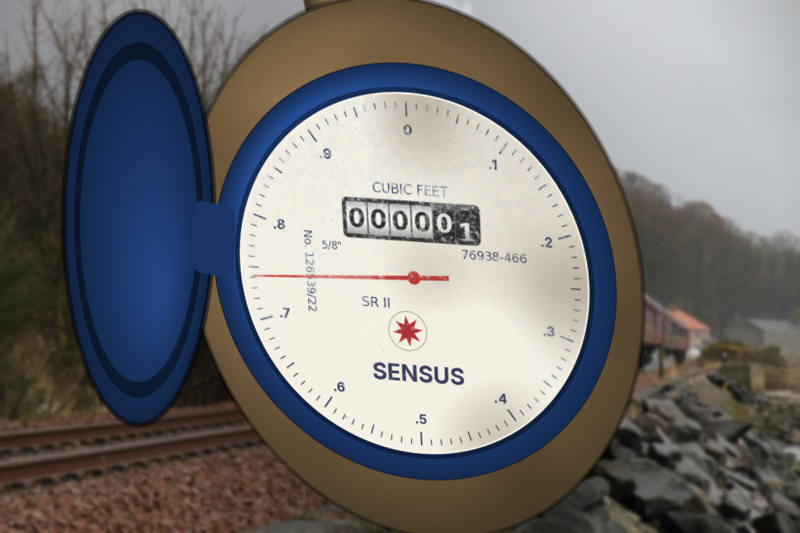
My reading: 0.74
